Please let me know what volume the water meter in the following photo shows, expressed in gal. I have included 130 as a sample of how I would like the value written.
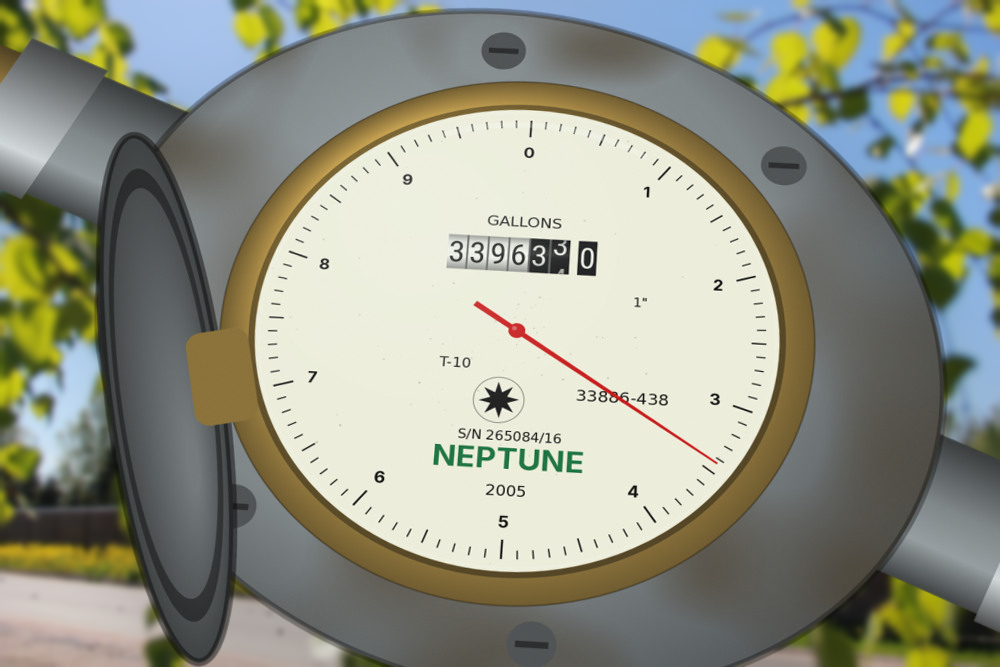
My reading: 3396333.4
